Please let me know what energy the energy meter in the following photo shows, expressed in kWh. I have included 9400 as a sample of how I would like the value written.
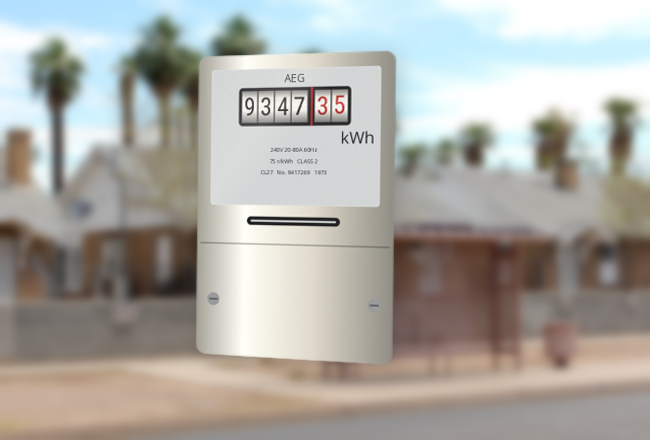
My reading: 9347.35
